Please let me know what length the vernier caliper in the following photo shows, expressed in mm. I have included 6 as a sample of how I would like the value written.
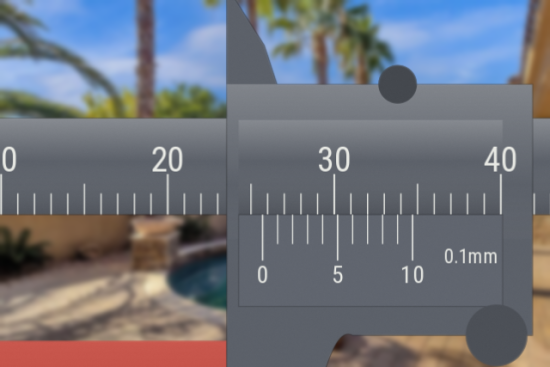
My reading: 25.7
